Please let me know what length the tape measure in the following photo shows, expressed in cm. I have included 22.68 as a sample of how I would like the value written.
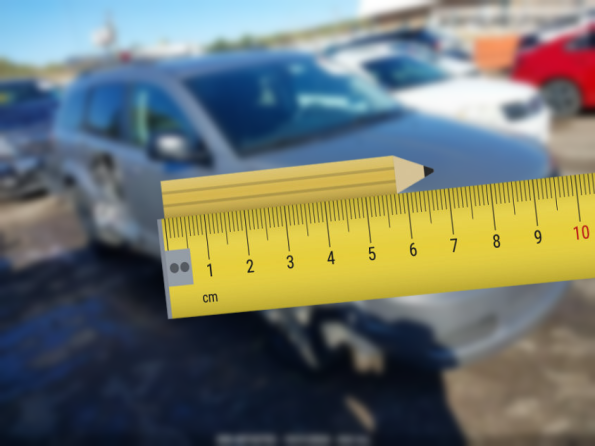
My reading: 6.7
